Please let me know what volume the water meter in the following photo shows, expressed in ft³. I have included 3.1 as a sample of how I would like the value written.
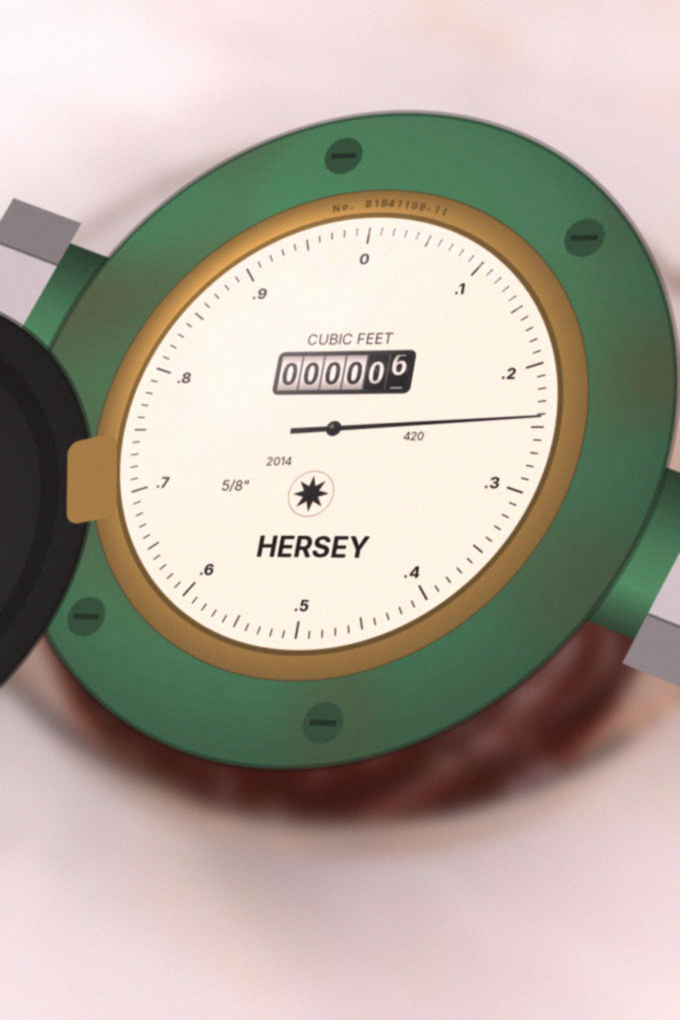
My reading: 6.24
